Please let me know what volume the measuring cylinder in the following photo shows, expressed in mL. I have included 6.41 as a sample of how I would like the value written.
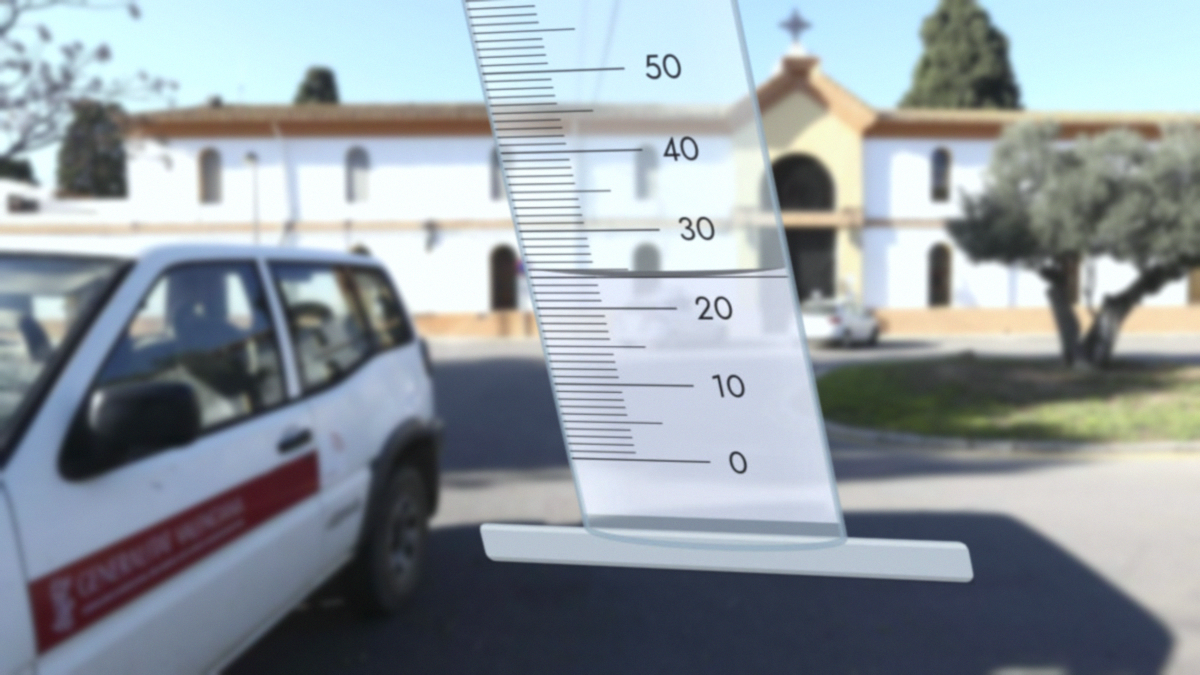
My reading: 24
